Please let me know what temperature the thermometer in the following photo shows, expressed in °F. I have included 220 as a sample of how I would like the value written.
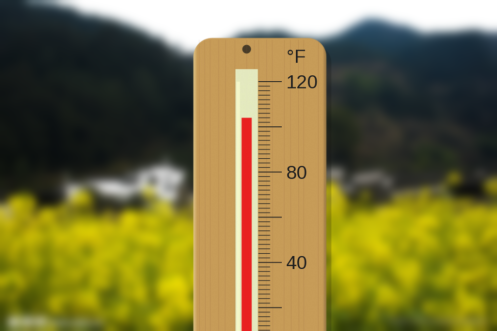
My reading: 104
